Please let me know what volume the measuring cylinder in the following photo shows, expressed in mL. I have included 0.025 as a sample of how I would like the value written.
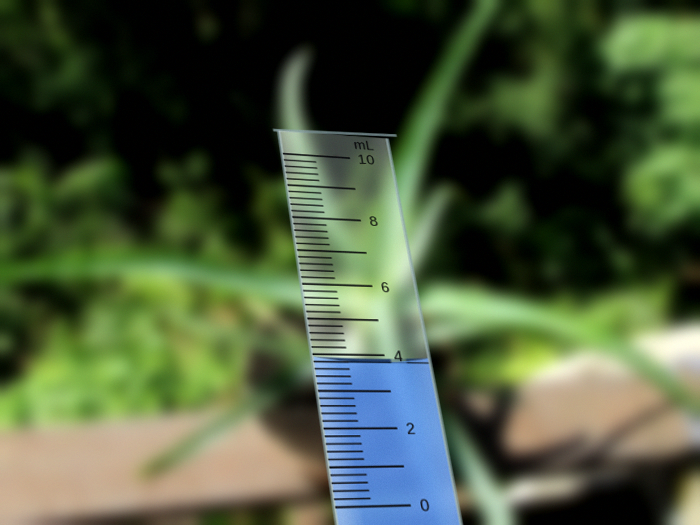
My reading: 3.8
